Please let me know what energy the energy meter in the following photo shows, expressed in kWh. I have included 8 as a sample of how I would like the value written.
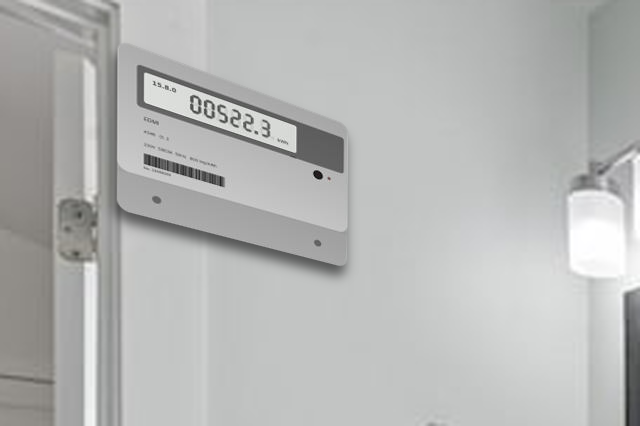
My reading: 522.3
